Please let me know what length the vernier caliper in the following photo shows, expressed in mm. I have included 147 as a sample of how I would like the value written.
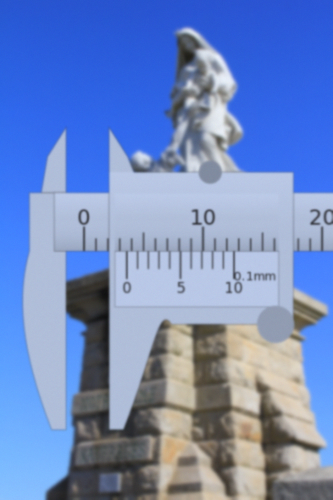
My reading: 3.6
